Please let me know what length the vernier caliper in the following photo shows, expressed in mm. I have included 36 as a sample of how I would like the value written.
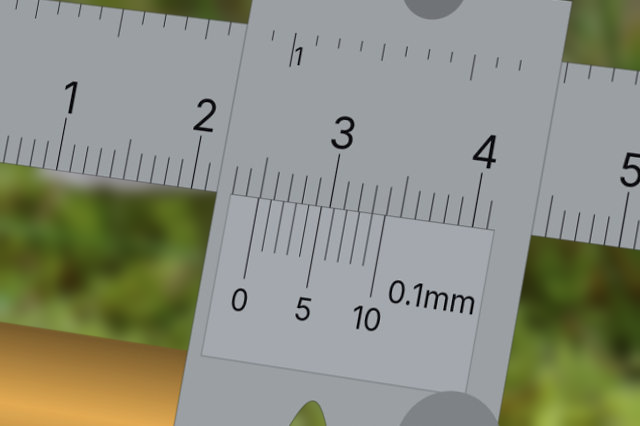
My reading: 24.9
